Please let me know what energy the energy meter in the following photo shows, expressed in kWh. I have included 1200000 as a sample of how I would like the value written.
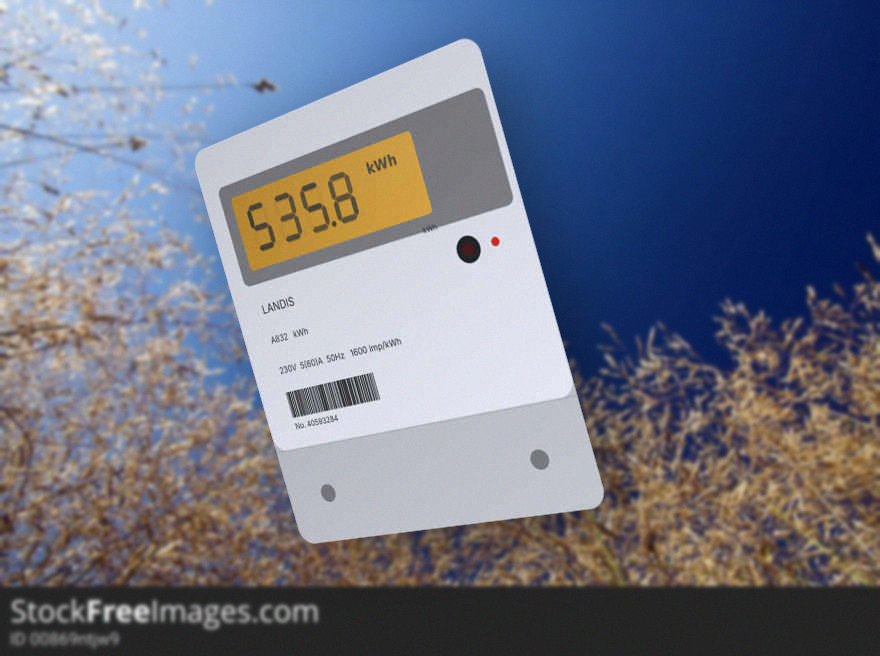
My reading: 535.8
